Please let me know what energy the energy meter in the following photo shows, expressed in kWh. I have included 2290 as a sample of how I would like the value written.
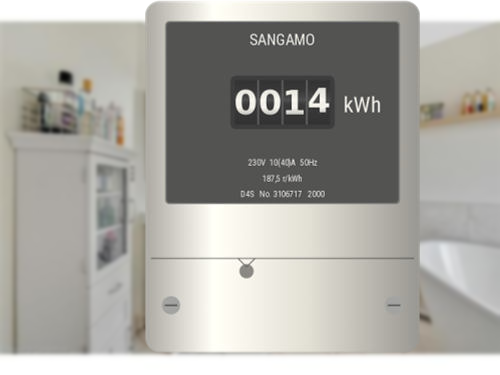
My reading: 14
